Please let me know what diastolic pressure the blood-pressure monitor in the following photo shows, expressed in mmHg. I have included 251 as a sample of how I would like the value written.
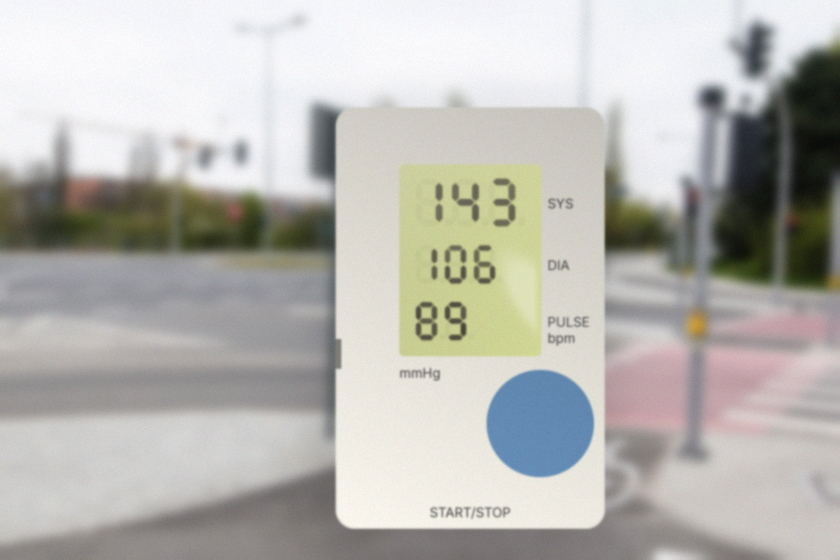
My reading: 106
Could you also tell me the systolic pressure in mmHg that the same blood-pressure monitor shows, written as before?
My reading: 143
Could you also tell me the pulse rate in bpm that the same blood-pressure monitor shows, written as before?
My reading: 89
